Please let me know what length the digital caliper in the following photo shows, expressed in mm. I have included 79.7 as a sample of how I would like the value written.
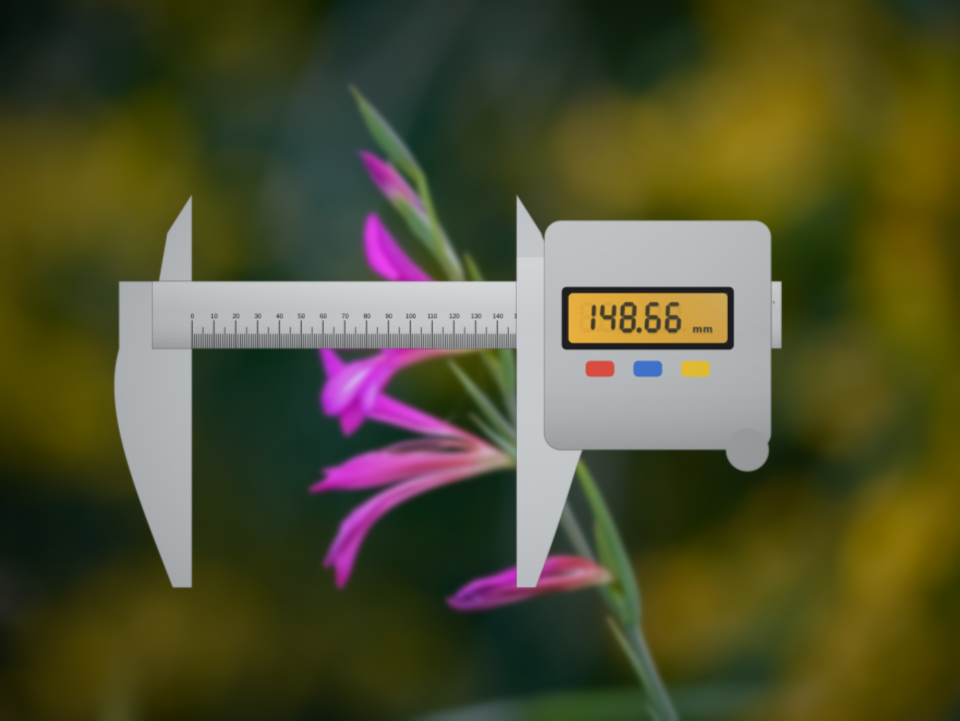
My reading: 148.66
